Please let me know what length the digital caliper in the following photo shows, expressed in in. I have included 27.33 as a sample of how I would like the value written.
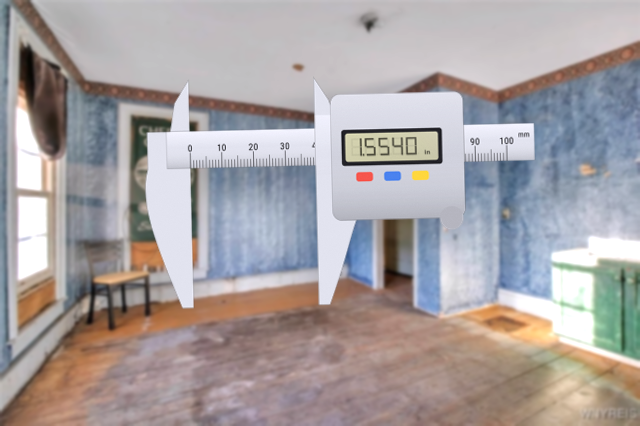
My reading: 1.5540
